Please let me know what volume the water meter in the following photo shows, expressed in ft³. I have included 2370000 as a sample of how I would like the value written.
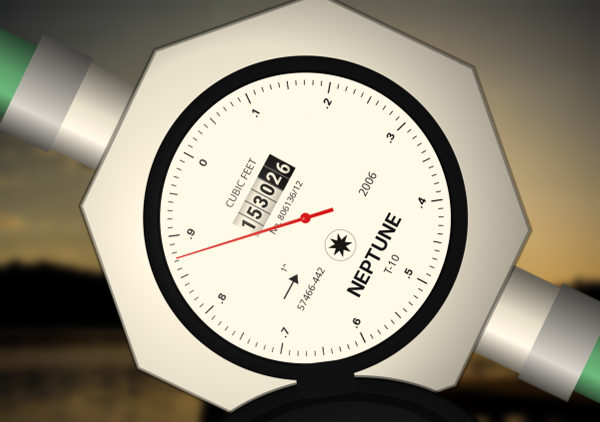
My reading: 153025.87
